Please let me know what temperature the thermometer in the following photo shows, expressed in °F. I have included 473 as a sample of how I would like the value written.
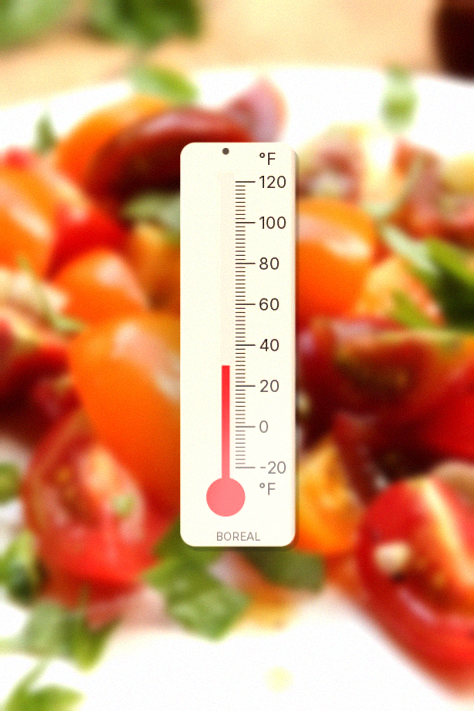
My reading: 30
